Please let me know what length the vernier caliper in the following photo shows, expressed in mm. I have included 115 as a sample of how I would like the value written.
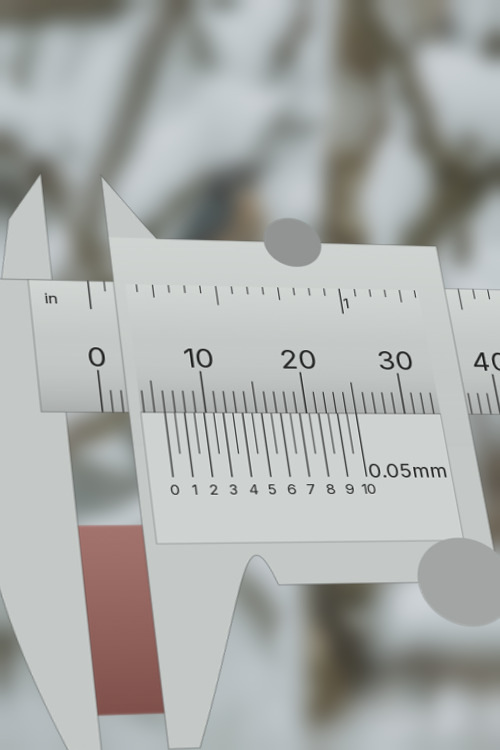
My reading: 6.0
